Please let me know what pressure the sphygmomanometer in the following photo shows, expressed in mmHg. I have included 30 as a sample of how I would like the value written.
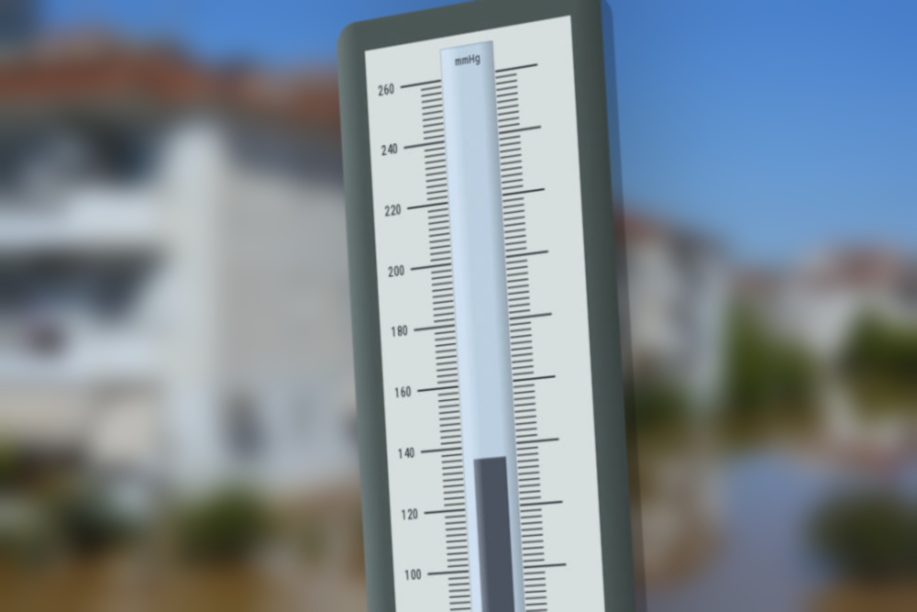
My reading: 136
